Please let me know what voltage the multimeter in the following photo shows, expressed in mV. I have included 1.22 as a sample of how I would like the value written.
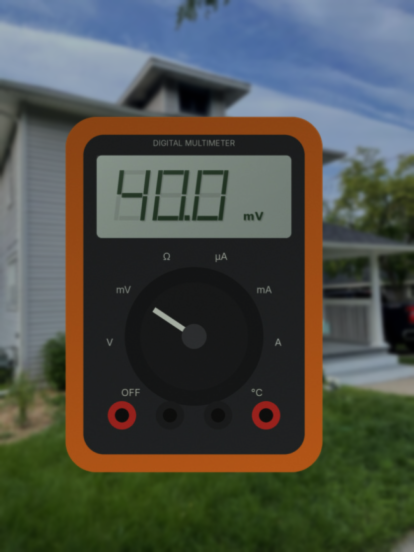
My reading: 40.0
